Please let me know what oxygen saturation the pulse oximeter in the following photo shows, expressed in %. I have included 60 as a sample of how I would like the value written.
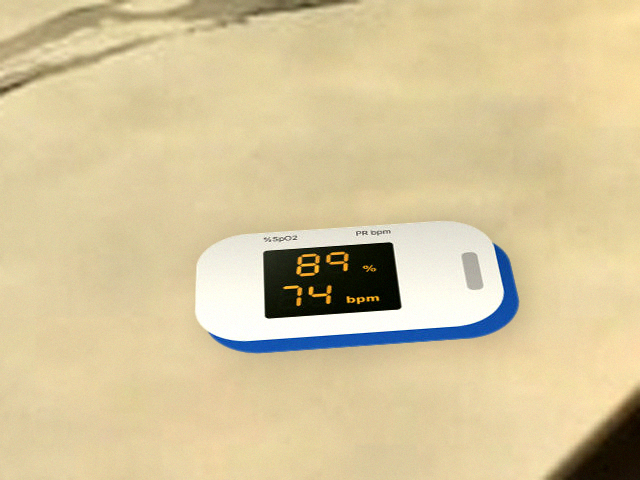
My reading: 89
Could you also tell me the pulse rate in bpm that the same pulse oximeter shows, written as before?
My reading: 74
